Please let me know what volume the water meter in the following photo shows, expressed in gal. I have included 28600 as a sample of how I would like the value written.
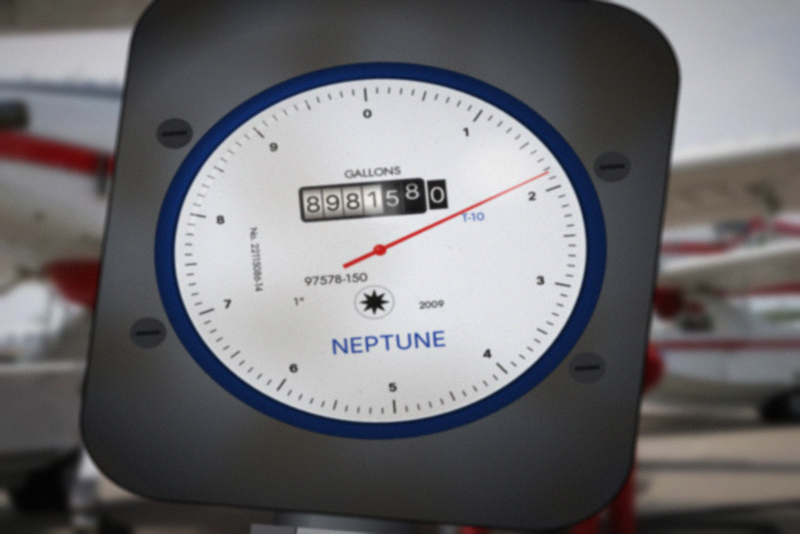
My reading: 8981581.8
